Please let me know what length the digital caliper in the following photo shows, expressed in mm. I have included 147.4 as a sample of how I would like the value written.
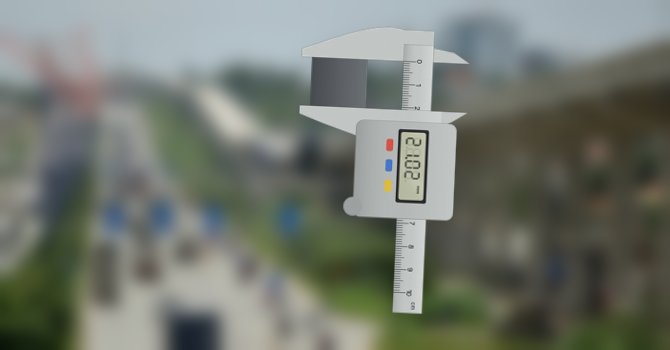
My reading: 21.02
